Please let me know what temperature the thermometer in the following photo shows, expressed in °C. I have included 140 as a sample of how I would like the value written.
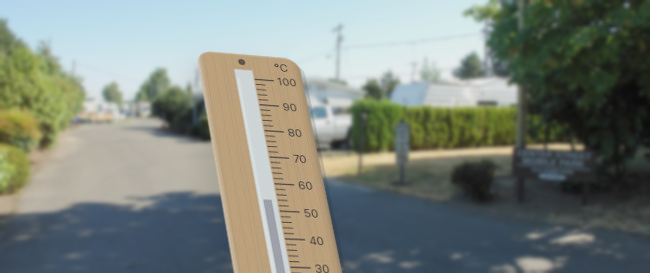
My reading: 54
